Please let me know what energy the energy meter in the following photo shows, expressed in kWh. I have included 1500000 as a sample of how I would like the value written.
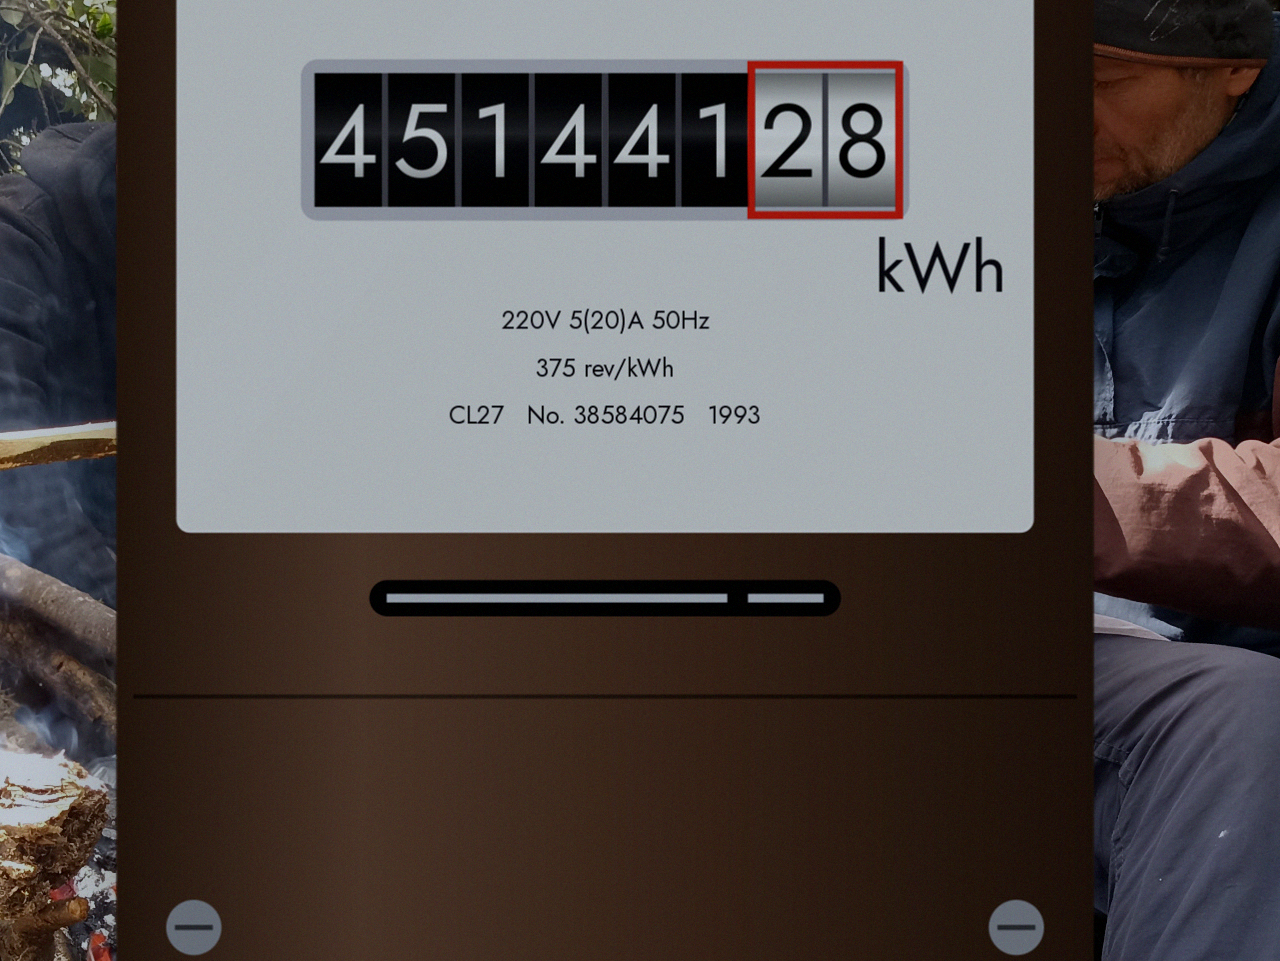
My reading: 451441.28
